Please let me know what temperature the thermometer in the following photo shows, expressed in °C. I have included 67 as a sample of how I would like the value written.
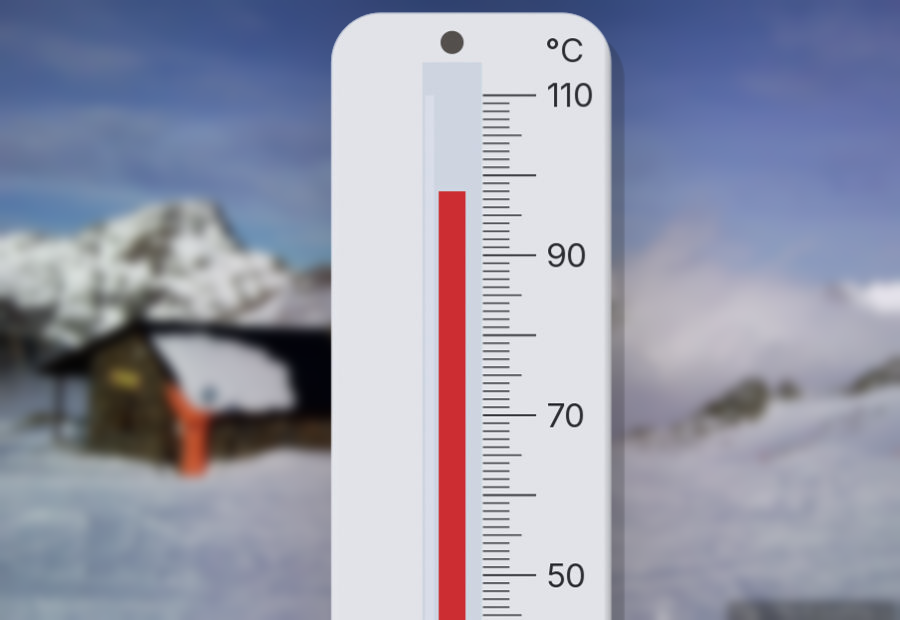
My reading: 98
